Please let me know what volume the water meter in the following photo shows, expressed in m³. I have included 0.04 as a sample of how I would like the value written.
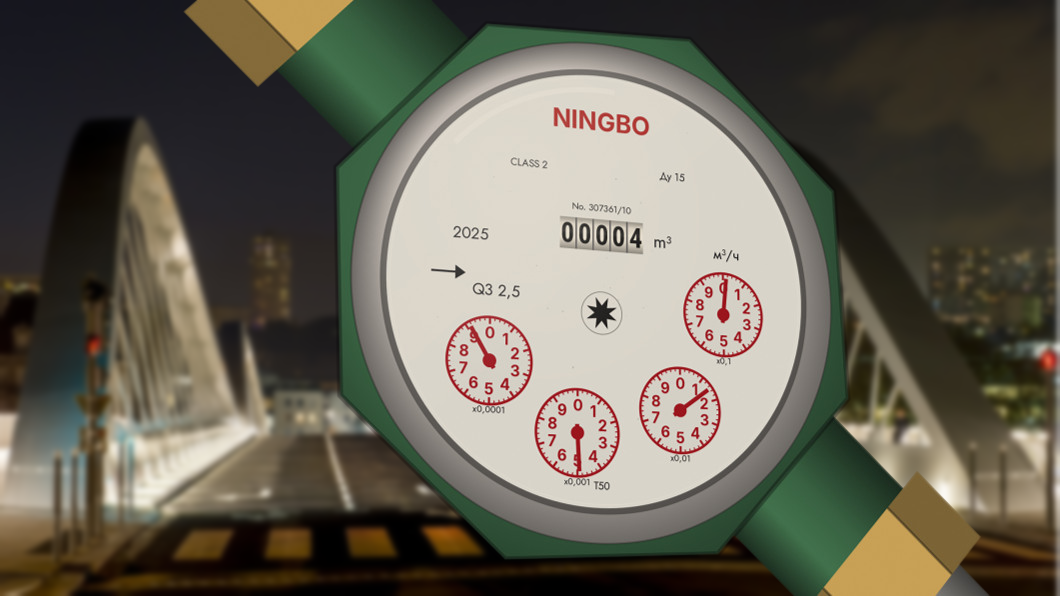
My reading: 4.0149
